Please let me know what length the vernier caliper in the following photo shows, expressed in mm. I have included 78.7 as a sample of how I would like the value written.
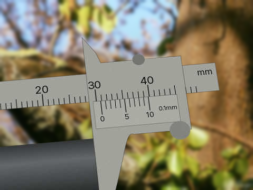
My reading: 30.8
